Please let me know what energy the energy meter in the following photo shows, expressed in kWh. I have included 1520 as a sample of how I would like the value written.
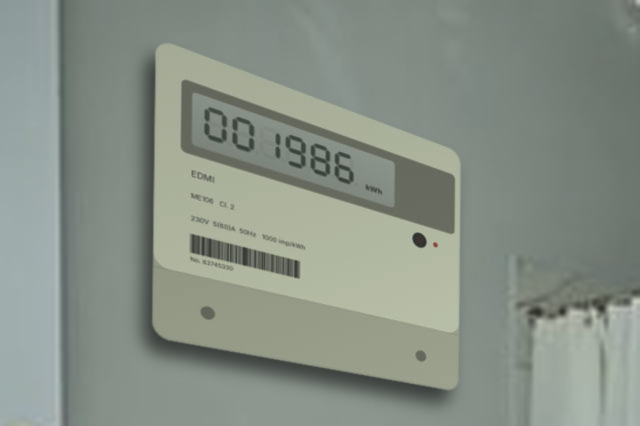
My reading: 1986
